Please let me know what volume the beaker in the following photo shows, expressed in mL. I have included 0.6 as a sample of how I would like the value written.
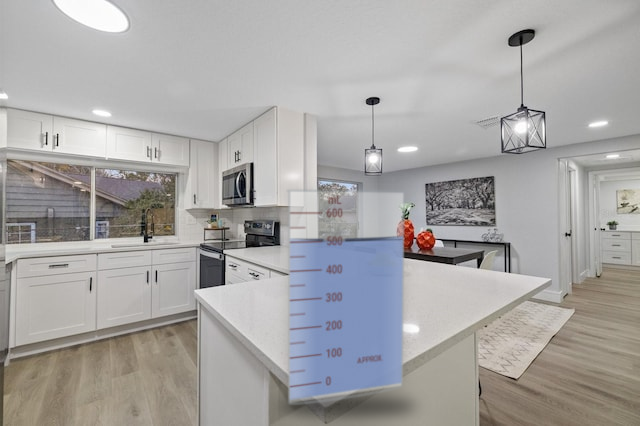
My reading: 500
